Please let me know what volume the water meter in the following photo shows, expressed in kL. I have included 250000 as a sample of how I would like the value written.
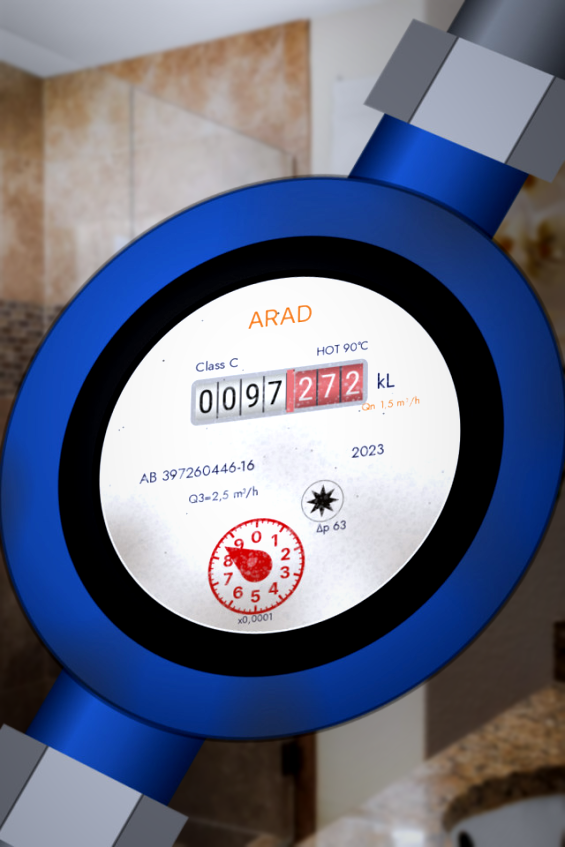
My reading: 97.2728
